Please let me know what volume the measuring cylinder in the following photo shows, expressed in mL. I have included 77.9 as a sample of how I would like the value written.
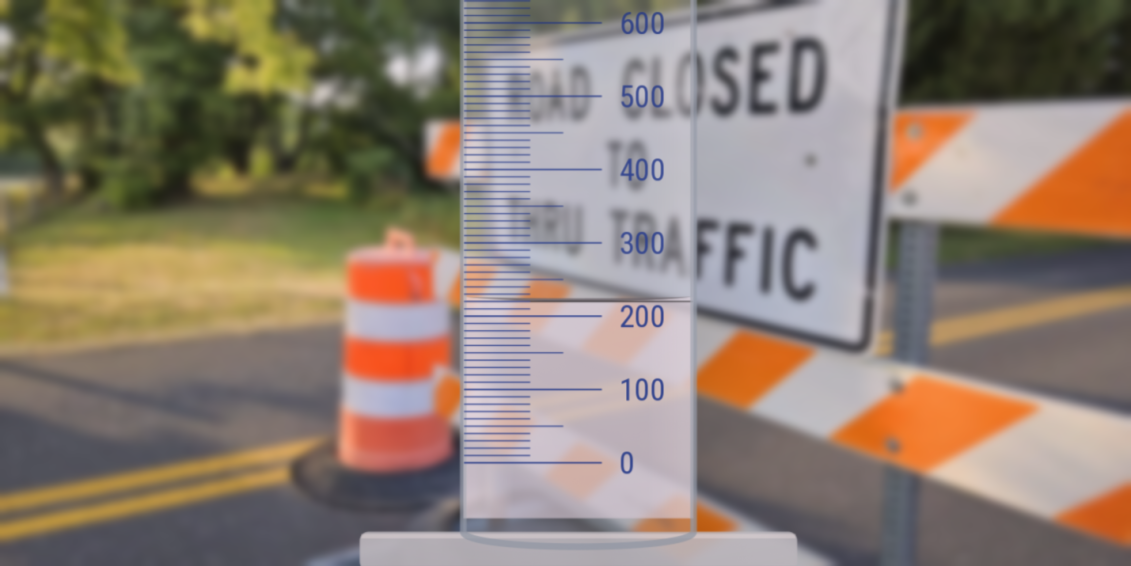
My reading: 220
